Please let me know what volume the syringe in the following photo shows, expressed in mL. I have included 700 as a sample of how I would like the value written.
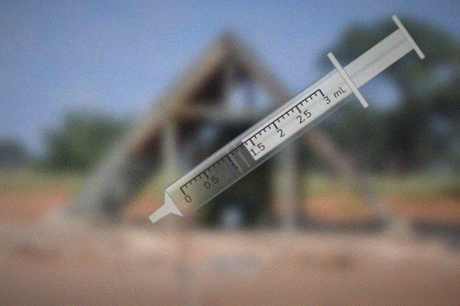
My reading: 0.9
